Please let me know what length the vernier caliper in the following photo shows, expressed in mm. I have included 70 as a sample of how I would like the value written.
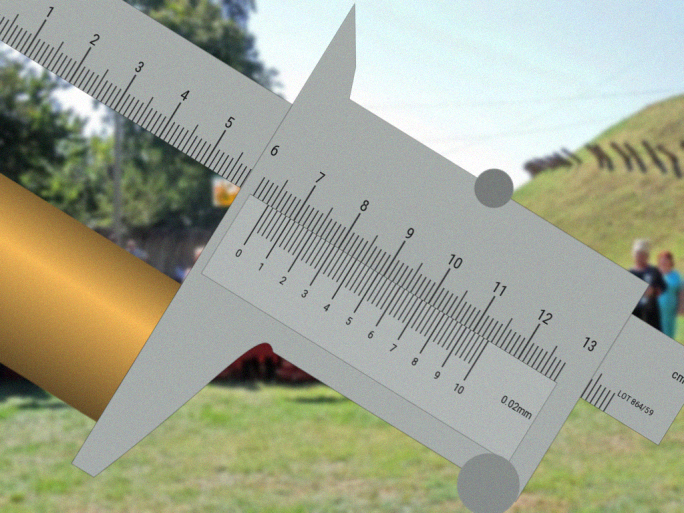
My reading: 64.4
